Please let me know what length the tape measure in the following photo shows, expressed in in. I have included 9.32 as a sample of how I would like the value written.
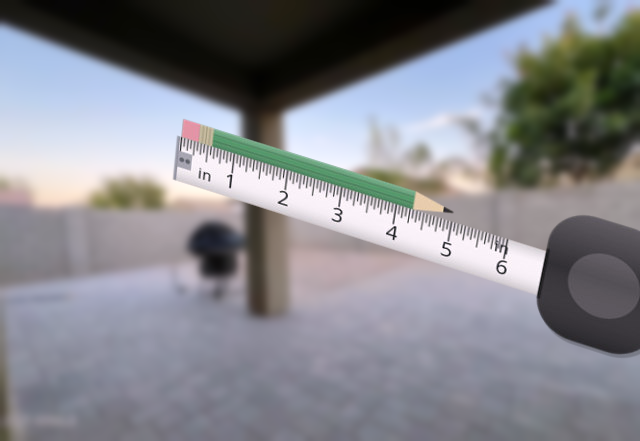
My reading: 5
